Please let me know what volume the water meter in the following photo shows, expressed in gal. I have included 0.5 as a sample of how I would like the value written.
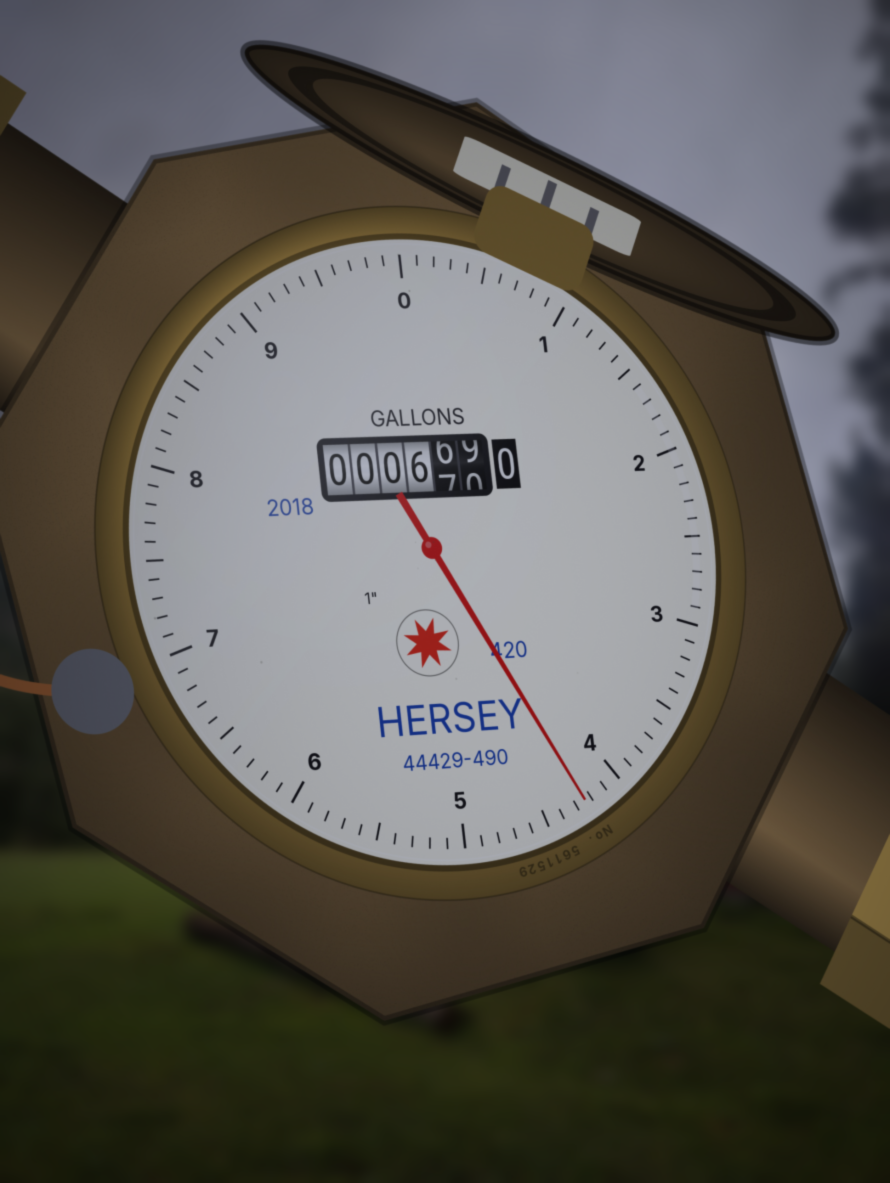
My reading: 6694.2
